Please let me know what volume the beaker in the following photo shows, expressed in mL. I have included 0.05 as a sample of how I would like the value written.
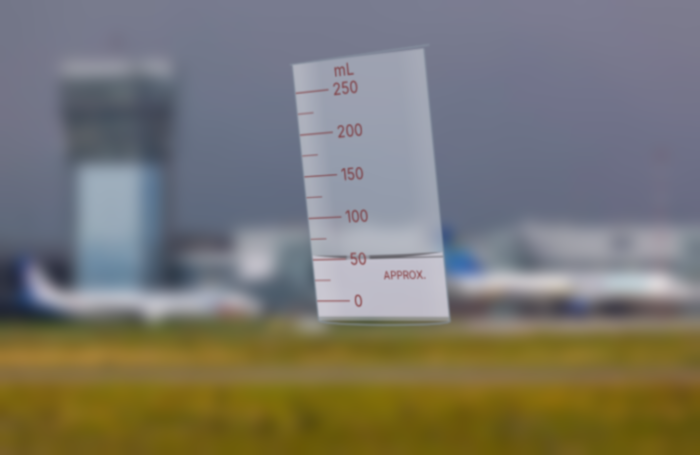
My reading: 50
